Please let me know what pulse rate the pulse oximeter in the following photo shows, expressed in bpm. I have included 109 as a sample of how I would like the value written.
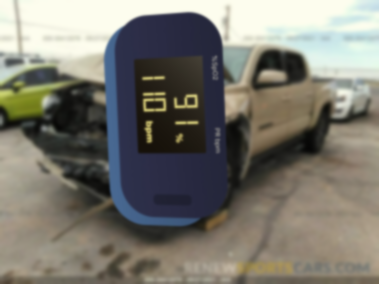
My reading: 110
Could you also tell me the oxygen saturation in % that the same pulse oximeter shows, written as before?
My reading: 91
